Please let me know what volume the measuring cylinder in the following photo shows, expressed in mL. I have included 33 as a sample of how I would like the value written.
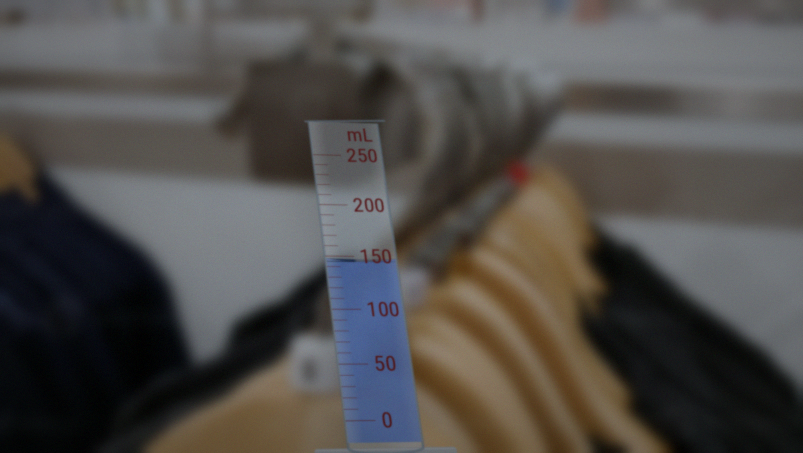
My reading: 145
